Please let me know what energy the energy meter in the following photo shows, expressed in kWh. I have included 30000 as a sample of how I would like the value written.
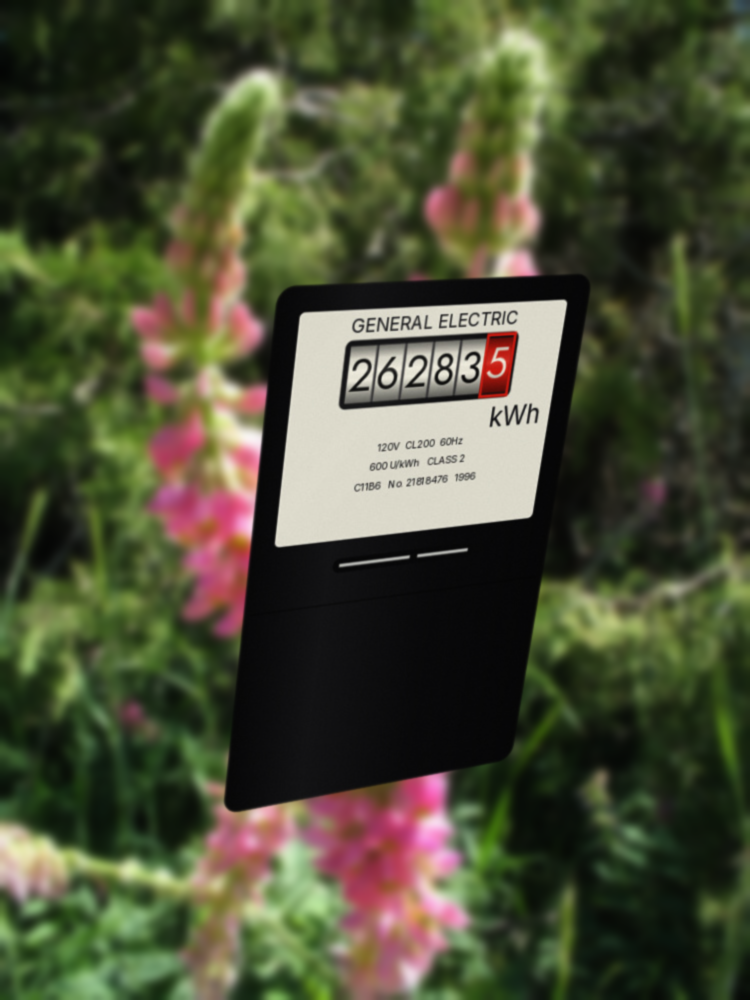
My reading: 26283.5
